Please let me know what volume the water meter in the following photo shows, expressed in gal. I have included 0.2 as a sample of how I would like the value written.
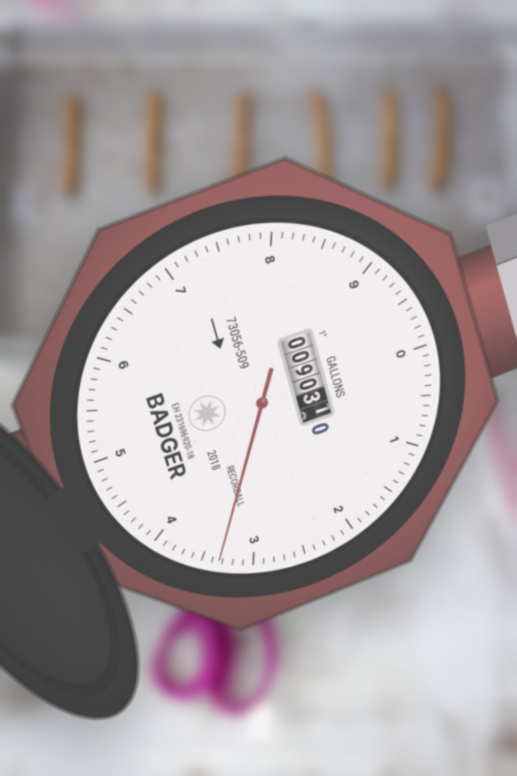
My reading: 90313.3
